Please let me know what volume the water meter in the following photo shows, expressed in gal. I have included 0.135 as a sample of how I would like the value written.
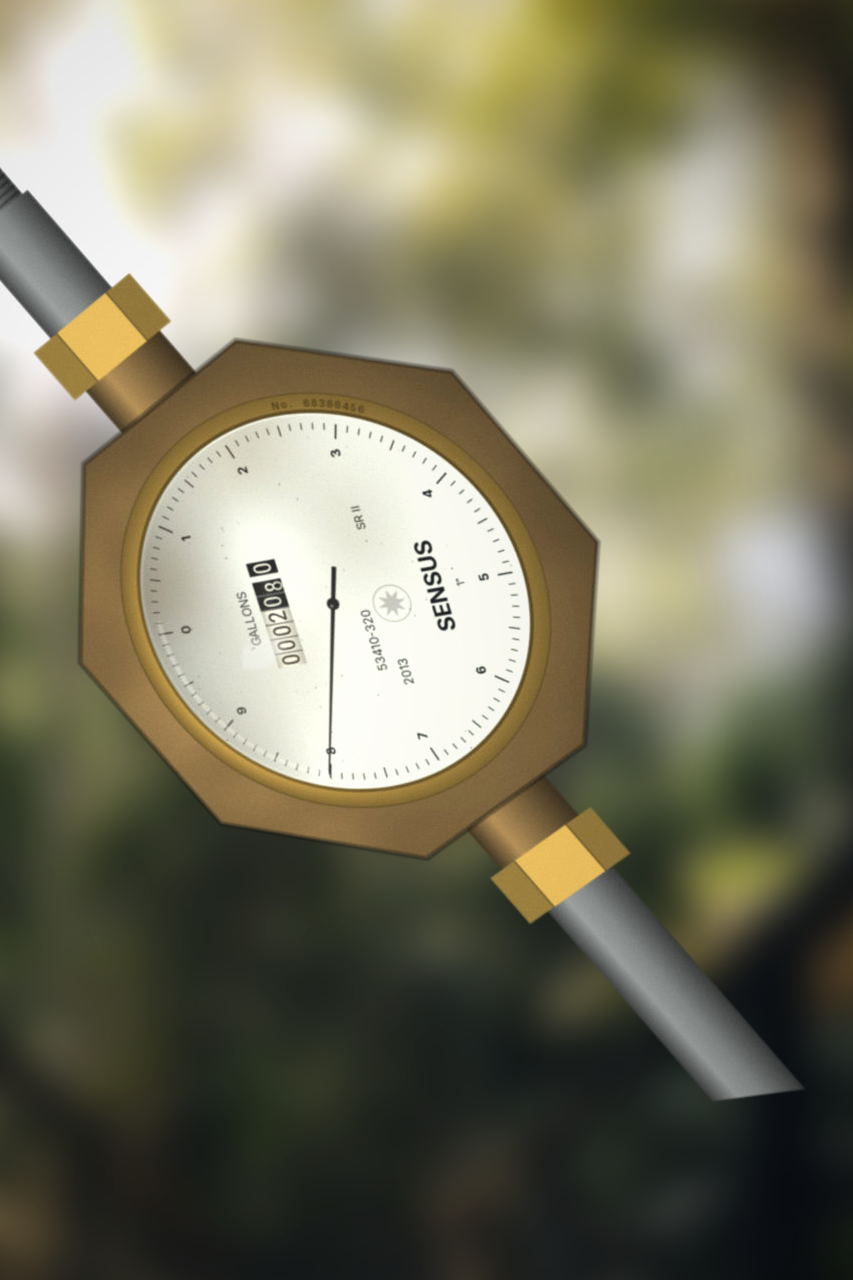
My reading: 2078.0
